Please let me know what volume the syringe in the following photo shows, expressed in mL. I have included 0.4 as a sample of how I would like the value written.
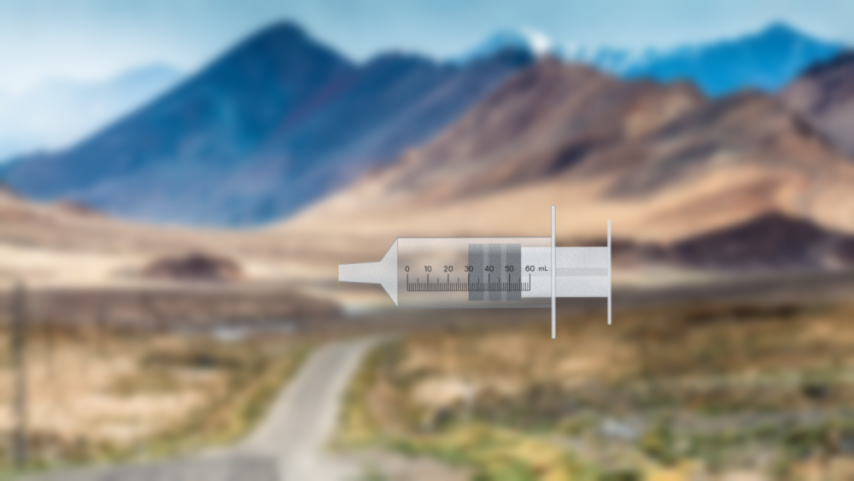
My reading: 30
